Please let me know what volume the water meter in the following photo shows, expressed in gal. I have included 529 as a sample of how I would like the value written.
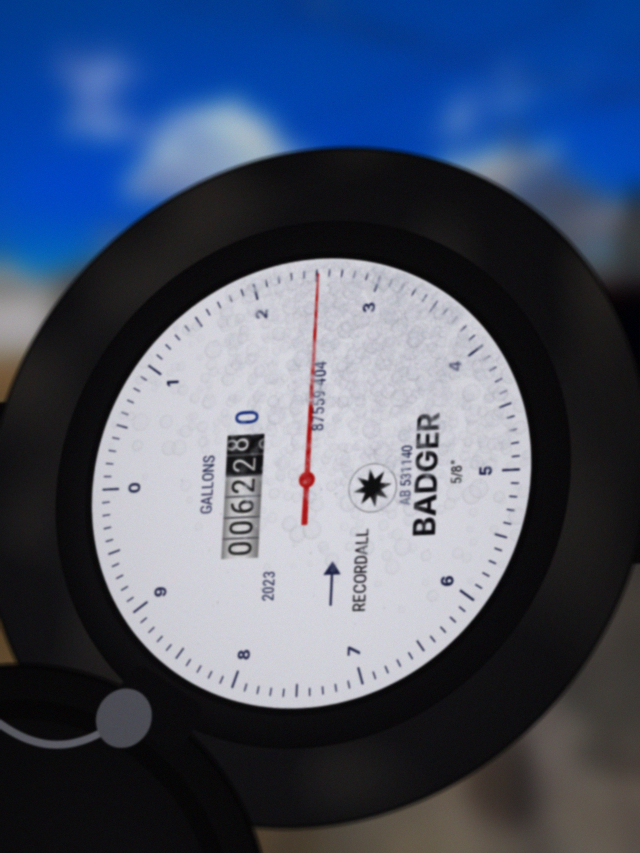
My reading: 62282.5
